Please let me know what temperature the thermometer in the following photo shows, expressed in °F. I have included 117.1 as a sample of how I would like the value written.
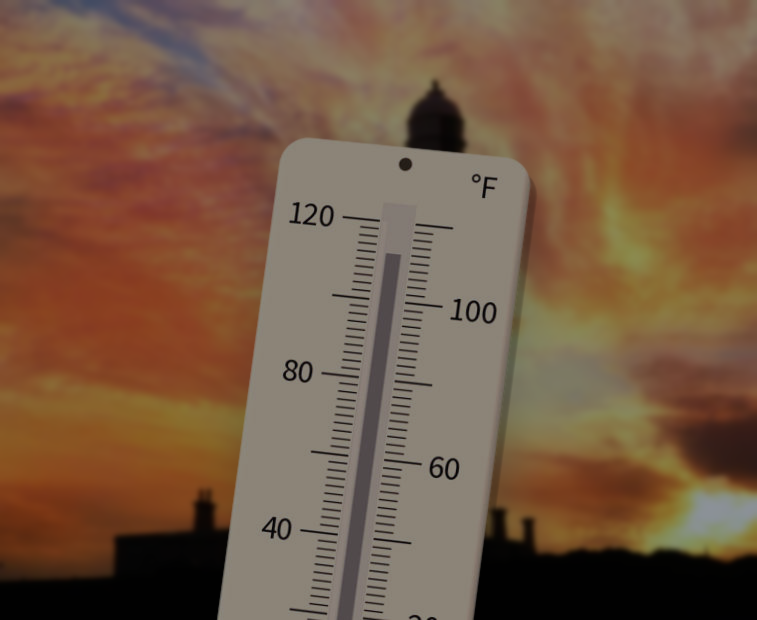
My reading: 112
